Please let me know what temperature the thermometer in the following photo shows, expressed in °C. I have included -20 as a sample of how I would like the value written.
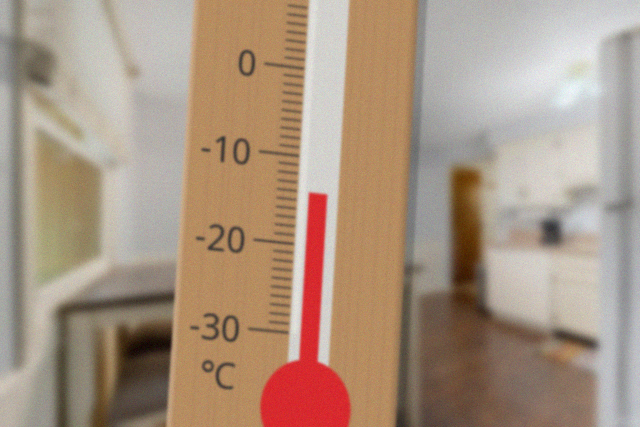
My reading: -14
